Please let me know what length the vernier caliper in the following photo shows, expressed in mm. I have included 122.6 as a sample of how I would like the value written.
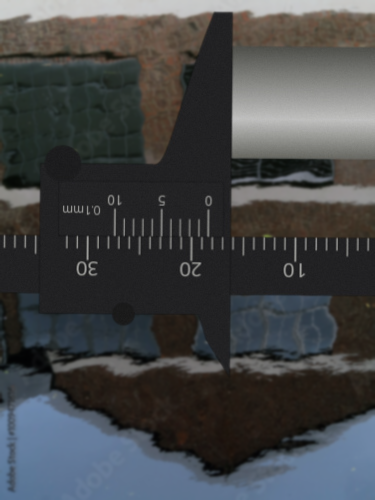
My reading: 18.4
